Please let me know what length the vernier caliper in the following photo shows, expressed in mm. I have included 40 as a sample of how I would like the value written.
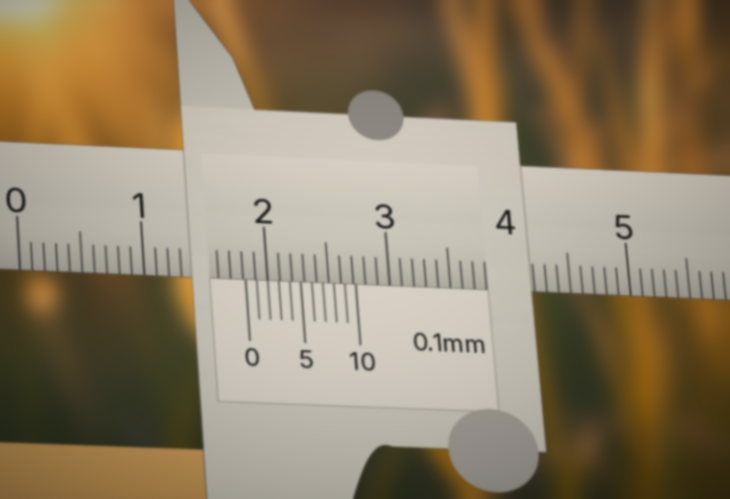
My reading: 18.2
